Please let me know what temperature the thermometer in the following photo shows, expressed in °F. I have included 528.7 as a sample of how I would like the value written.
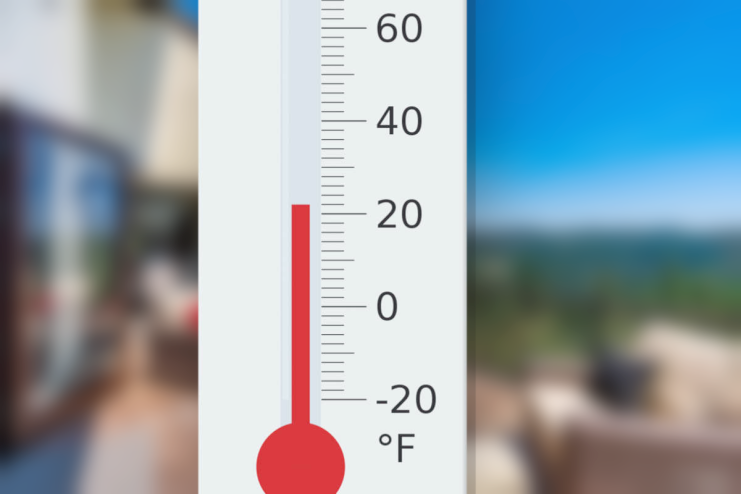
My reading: 22
